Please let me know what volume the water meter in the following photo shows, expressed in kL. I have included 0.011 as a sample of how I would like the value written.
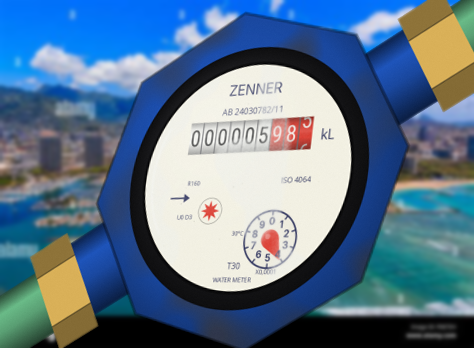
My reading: 5.9854
